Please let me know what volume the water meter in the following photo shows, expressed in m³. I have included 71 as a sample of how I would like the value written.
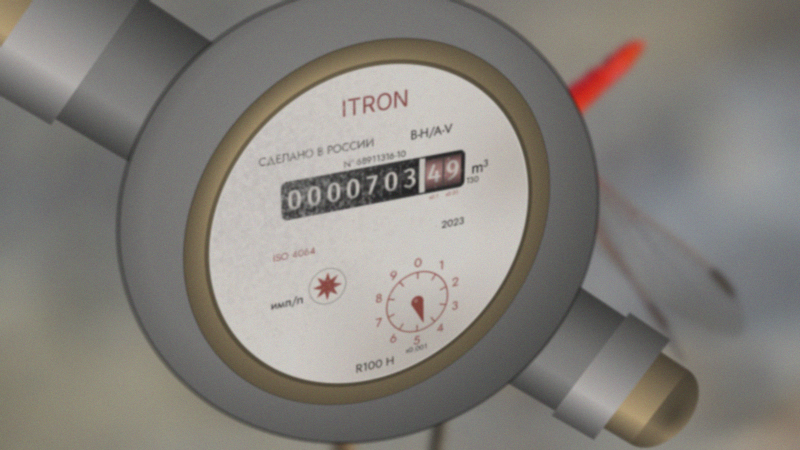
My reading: 703.494
